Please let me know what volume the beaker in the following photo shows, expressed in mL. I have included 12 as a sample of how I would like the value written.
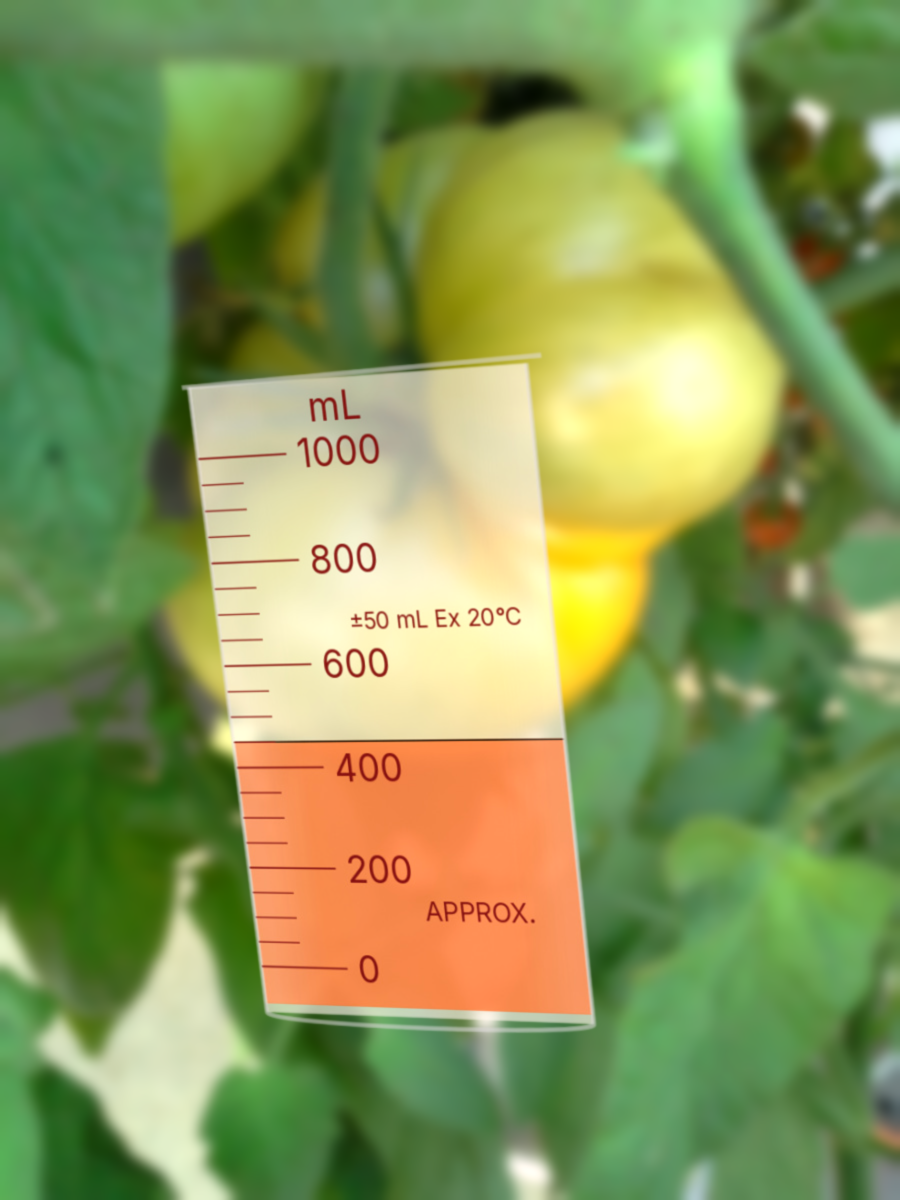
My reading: 450
